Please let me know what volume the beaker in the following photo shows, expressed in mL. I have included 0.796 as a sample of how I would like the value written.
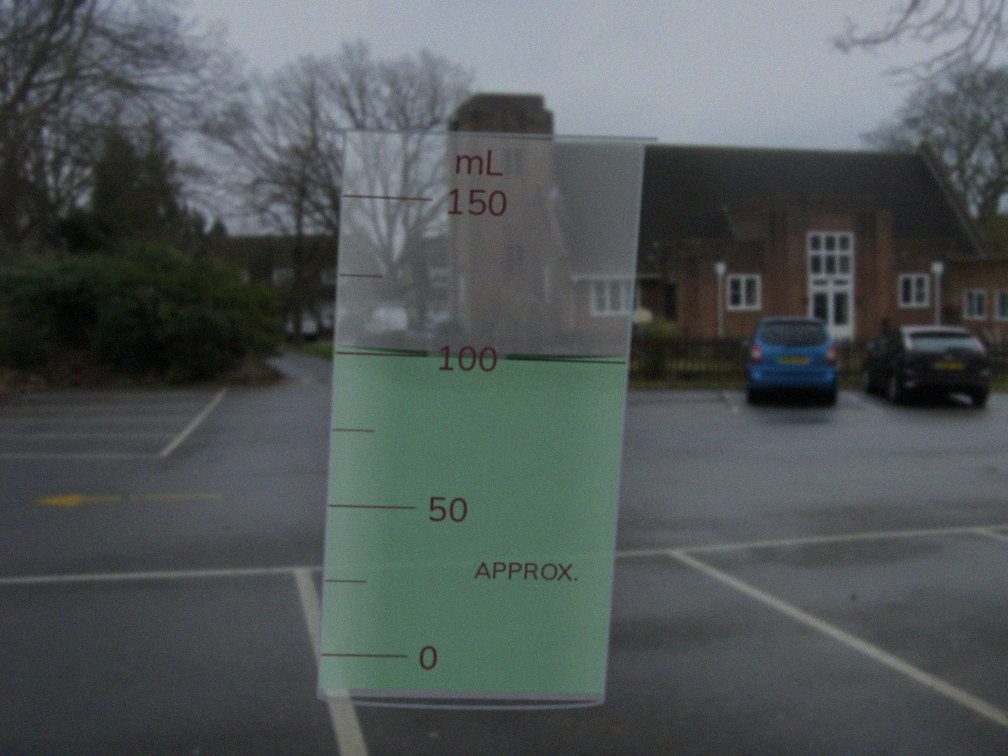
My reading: 100
